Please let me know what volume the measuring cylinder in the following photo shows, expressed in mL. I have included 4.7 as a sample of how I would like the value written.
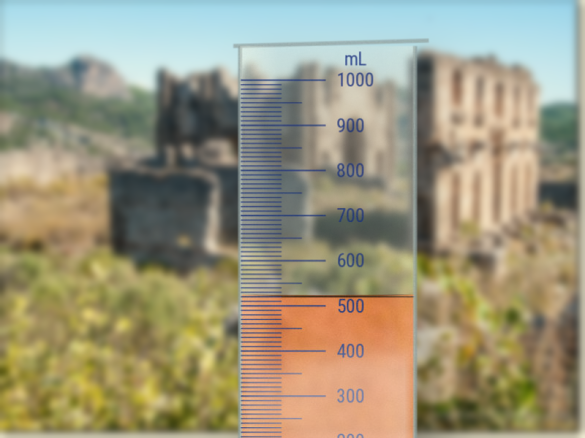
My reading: 520
